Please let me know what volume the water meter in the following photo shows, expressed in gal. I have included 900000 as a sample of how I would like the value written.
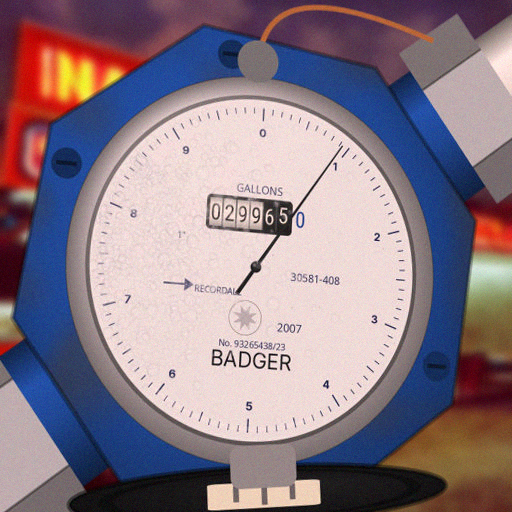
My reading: 299650.9
